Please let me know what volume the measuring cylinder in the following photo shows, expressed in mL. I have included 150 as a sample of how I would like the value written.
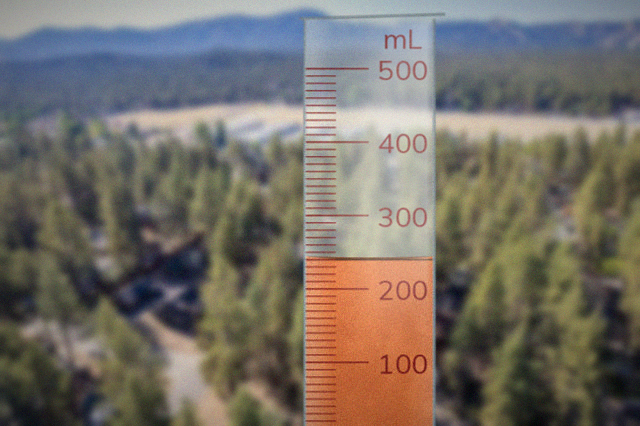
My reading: 240
